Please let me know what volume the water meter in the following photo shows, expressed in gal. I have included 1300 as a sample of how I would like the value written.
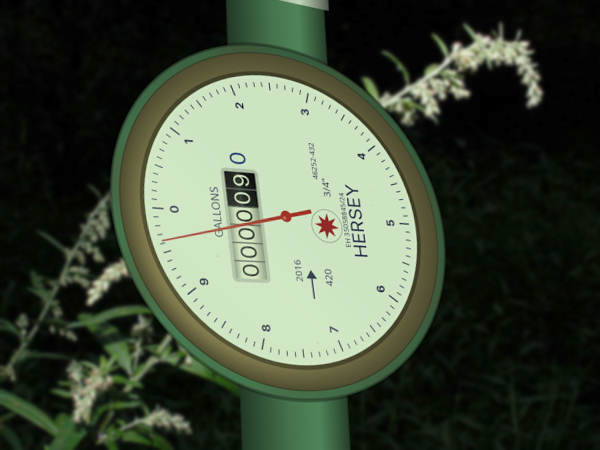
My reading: 89.6
